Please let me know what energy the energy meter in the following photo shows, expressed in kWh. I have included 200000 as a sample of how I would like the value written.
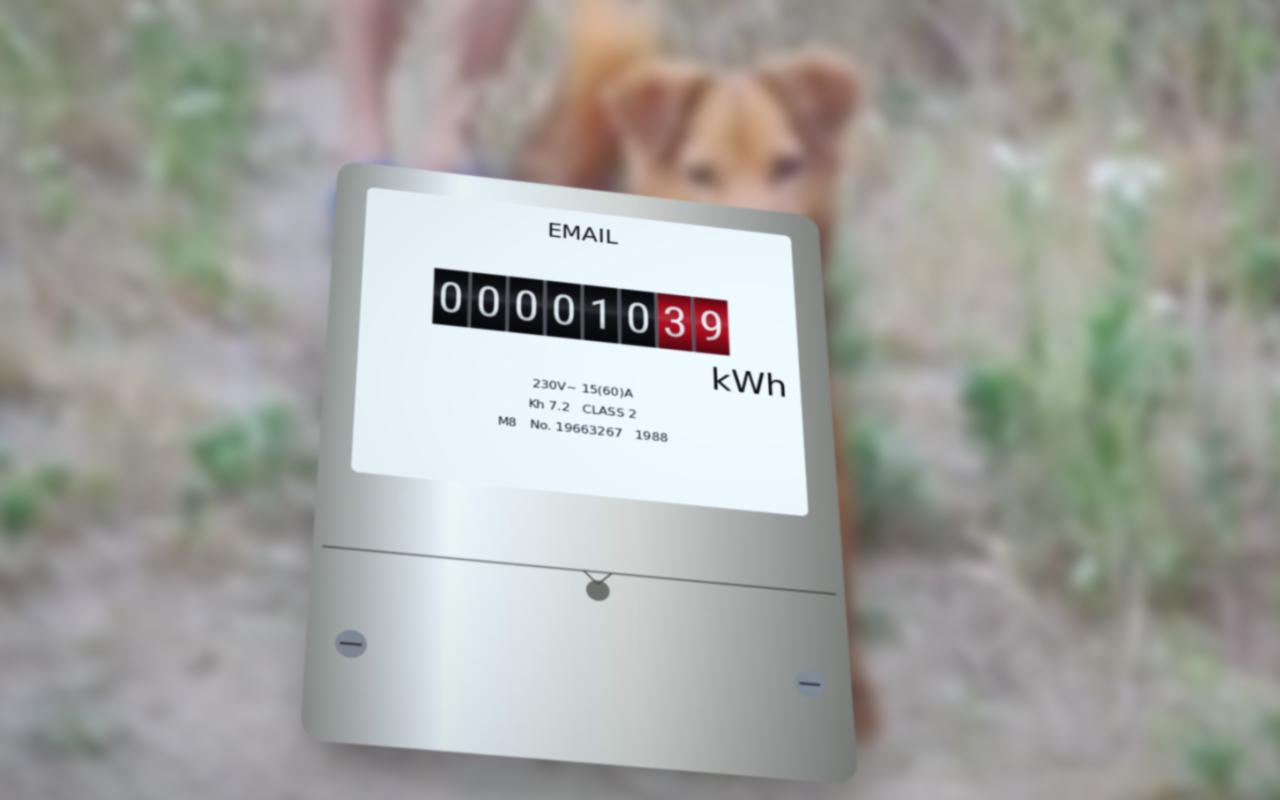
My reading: 10.39
